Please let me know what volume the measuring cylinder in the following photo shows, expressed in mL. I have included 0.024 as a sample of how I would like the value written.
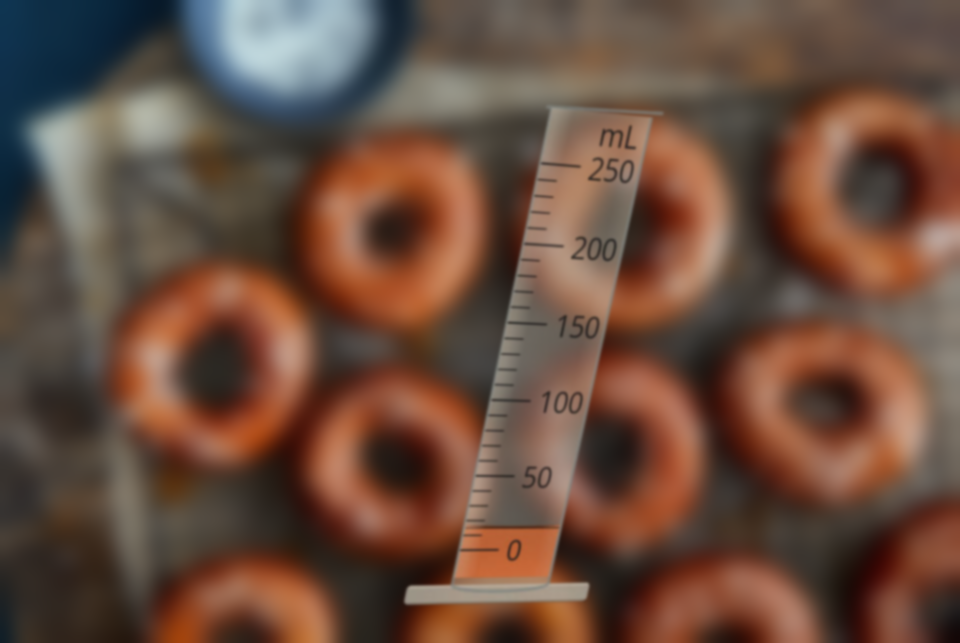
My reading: 15
